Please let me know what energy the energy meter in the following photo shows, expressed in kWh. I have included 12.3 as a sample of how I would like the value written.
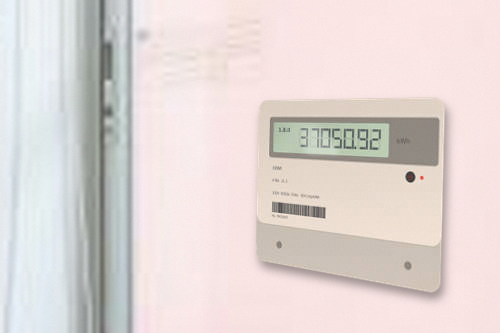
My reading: 37050.92
